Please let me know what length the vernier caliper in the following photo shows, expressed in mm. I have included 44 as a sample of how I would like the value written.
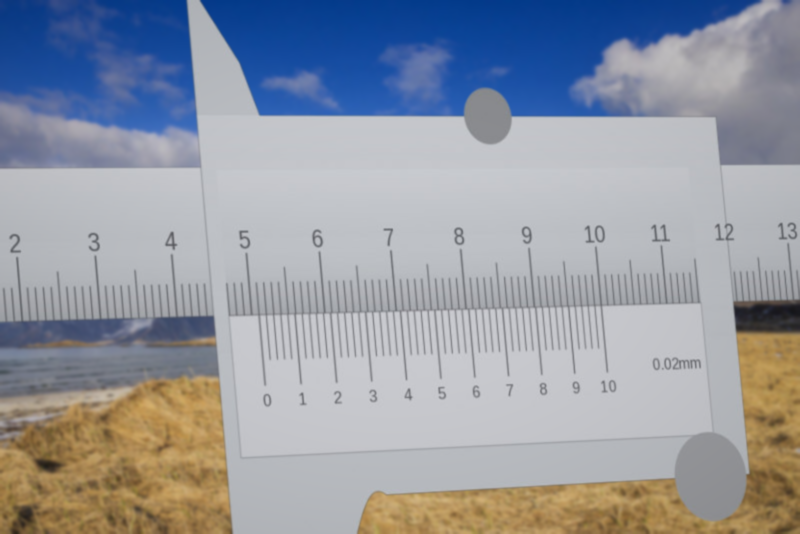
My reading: 51.0
